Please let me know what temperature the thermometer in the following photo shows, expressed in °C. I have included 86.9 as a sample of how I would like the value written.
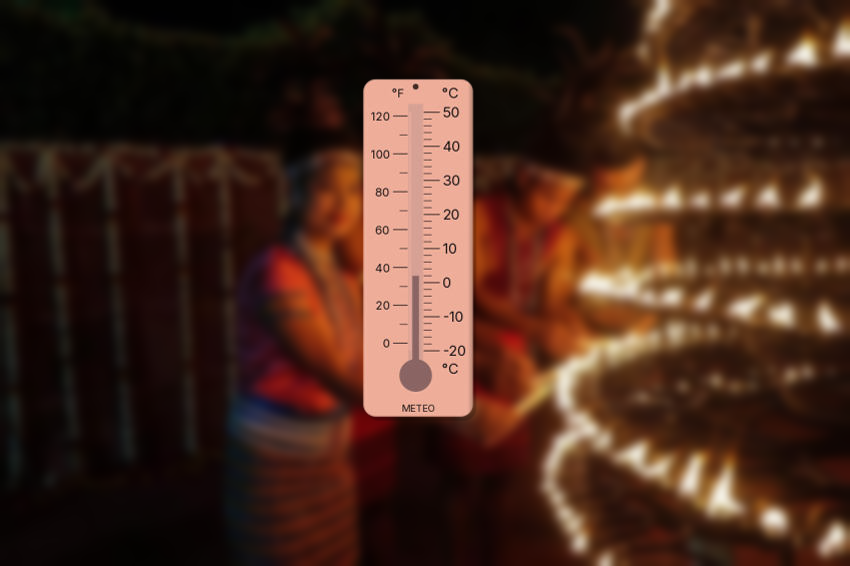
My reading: 2
